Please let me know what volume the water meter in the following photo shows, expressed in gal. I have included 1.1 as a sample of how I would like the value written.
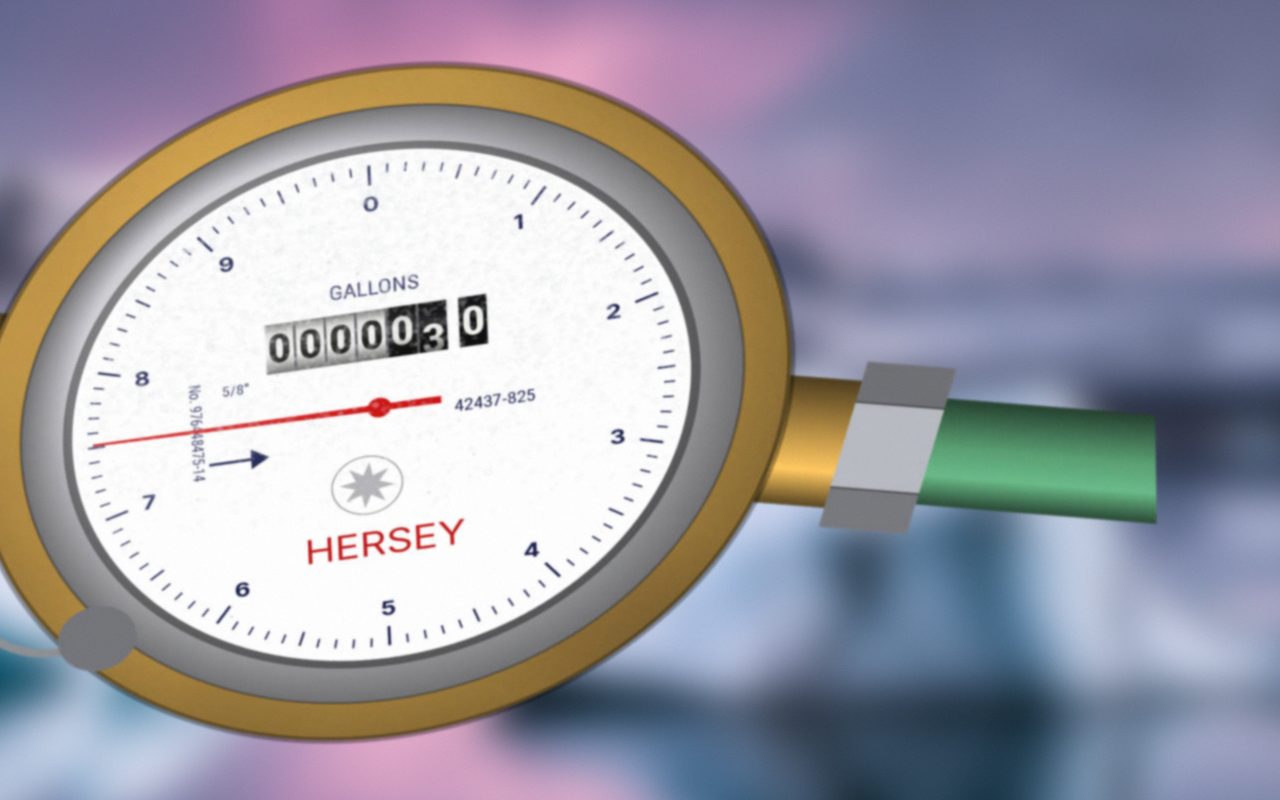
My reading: 27.5
